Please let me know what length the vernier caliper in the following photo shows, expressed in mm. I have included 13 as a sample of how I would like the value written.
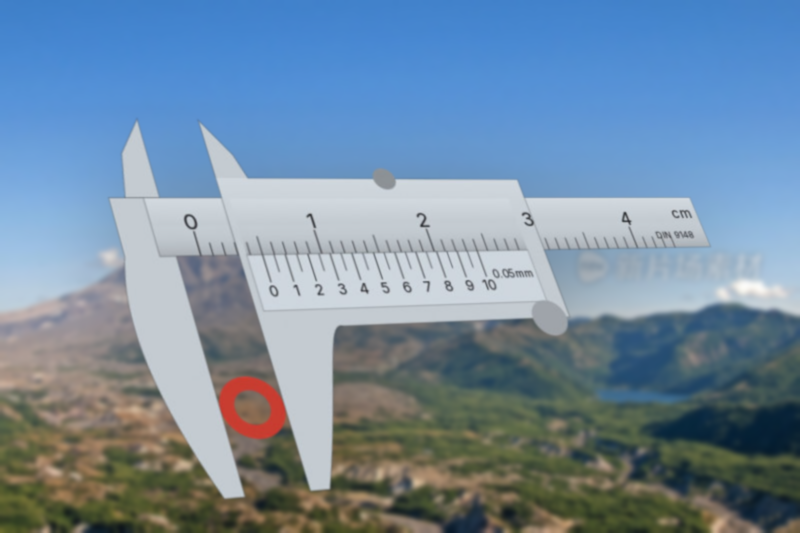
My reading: 5.0
